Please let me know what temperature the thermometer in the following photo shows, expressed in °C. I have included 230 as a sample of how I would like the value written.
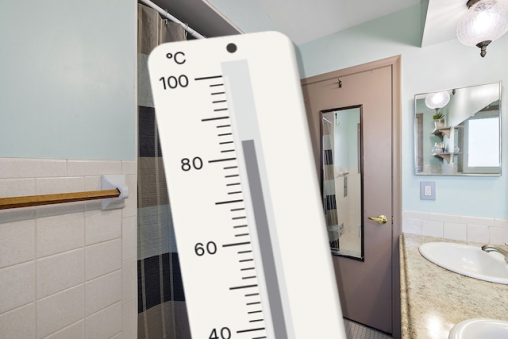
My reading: 84
